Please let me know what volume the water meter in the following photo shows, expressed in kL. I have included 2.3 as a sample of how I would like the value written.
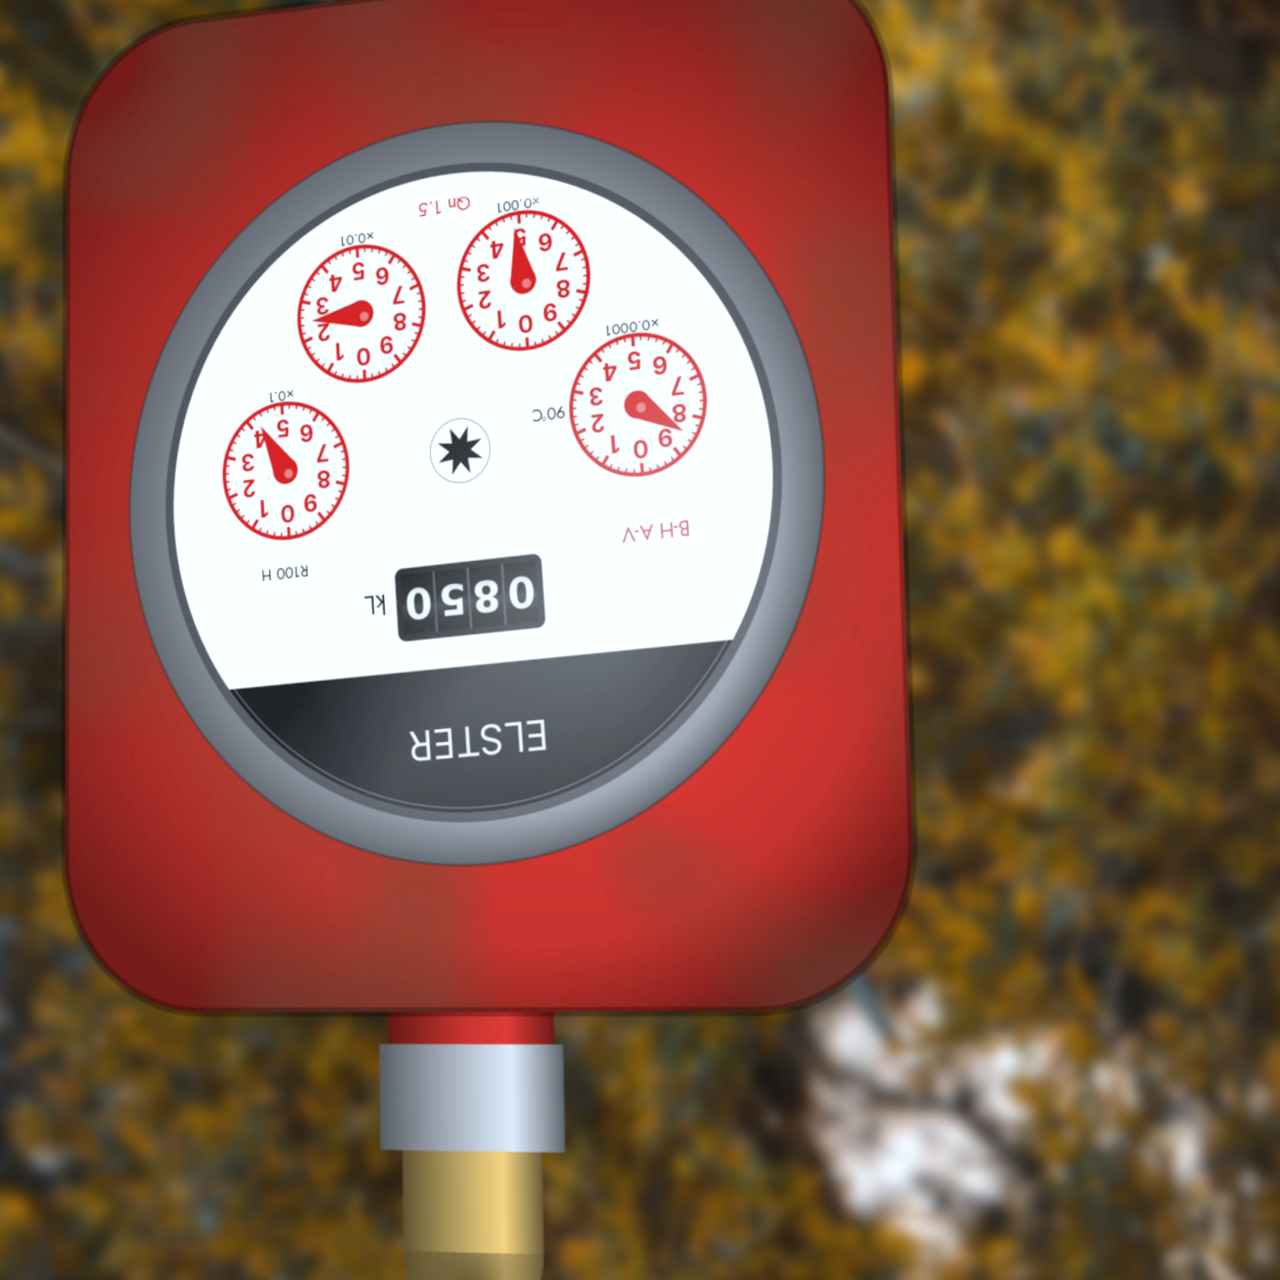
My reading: 850.4248
